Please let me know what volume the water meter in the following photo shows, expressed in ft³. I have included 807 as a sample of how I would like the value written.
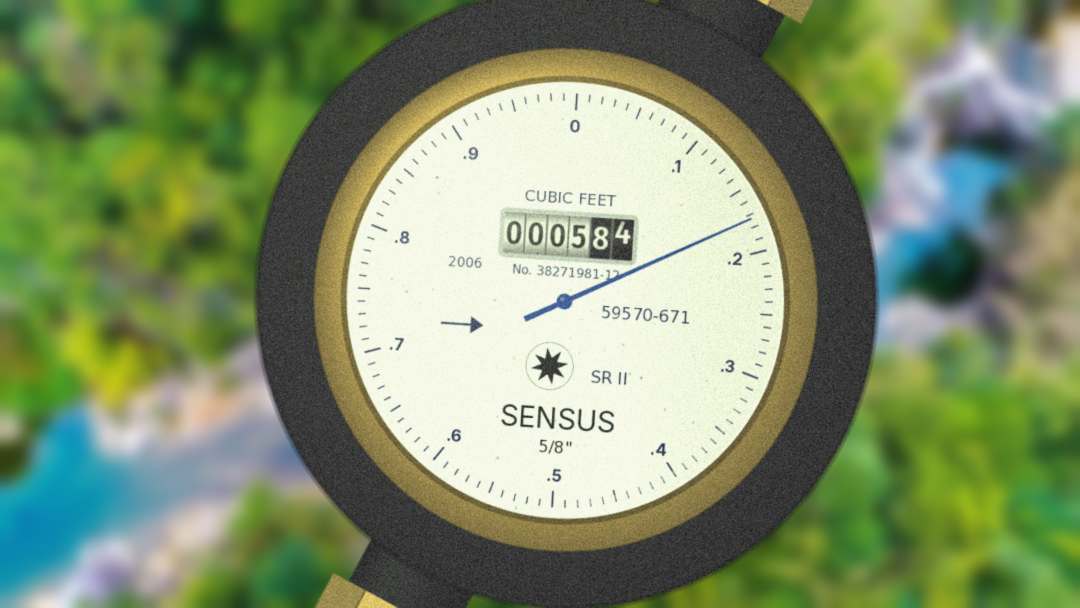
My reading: 584.17
